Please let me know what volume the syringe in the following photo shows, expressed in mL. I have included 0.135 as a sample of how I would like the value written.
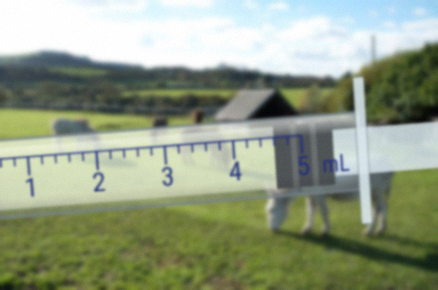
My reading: 4.6
